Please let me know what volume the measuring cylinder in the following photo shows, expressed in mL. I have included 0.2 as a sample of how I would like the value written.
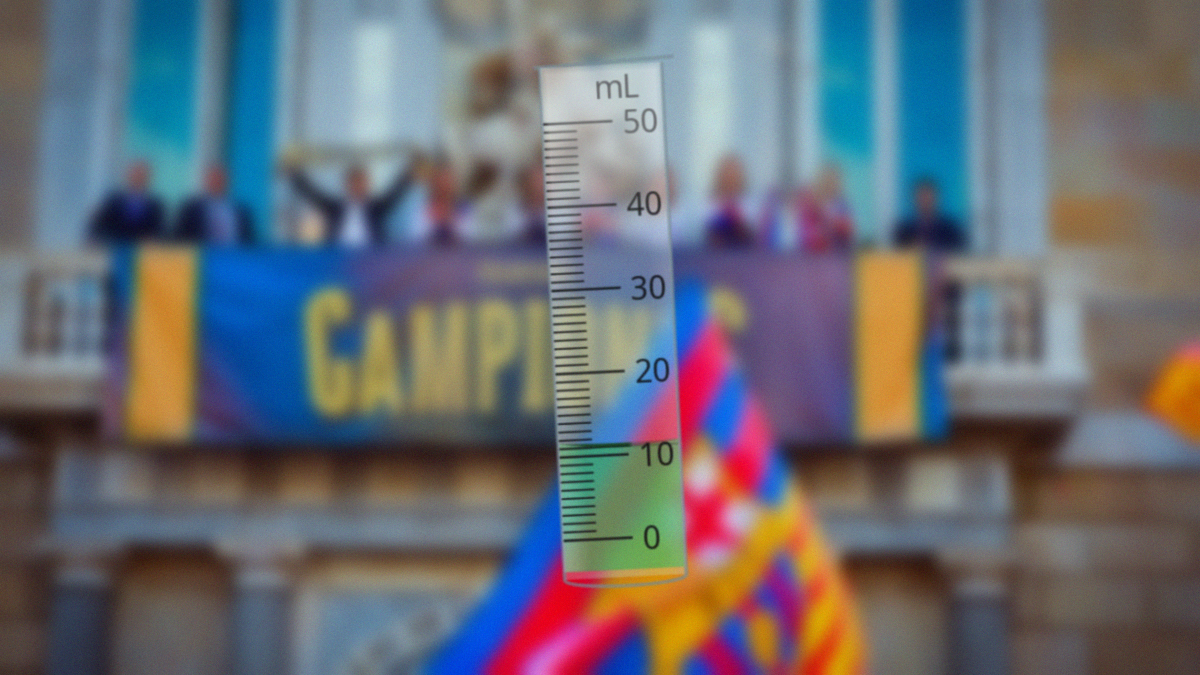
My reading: 11
